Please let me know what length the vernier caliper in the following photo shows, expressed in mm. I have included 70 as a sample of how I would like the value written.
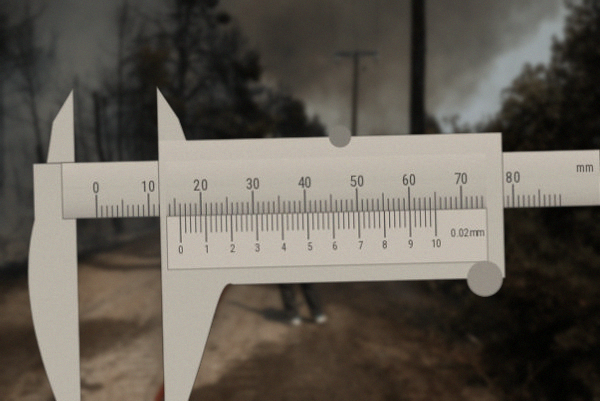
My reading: 16.0
